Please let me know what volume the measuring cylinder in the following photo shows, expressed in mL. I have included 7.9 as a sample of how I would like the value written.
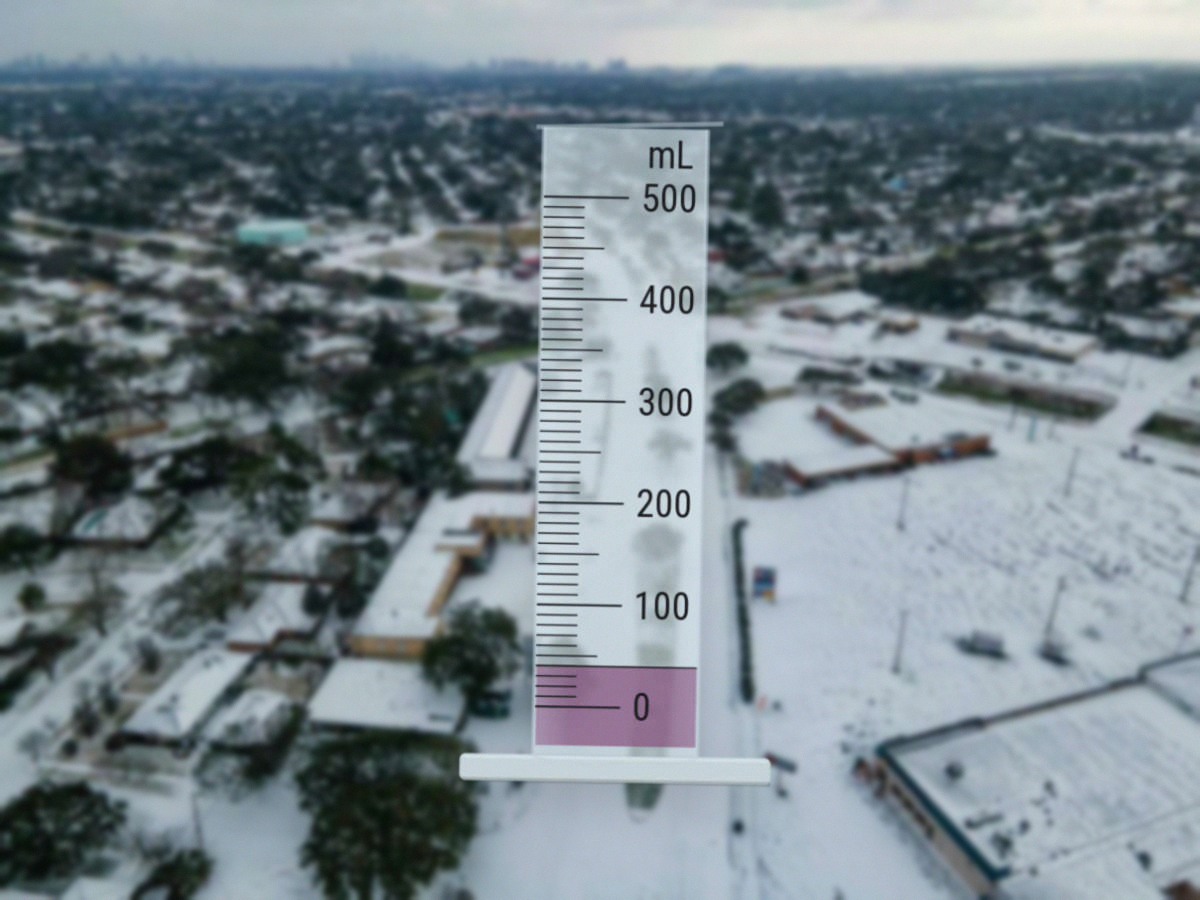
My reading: 40
